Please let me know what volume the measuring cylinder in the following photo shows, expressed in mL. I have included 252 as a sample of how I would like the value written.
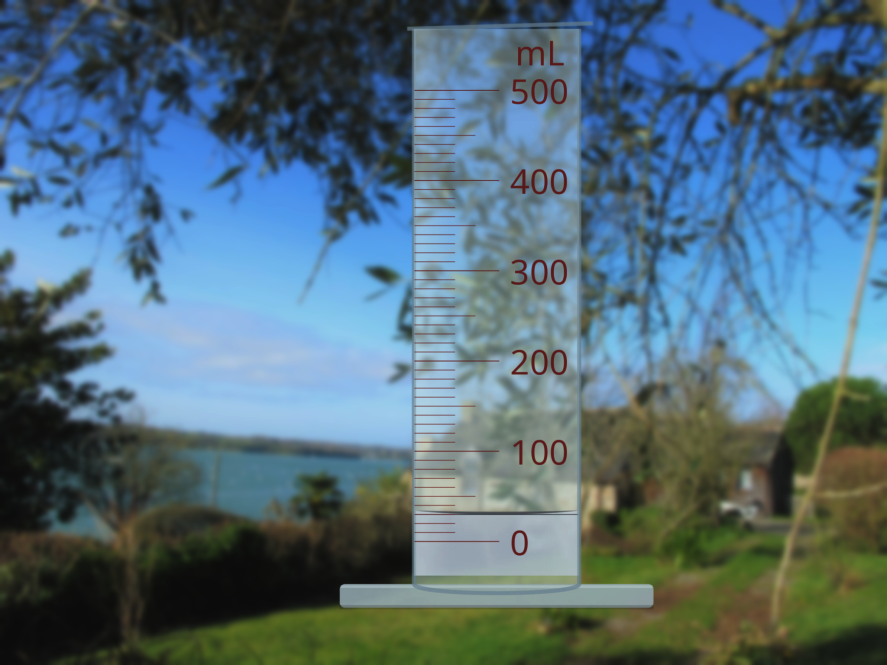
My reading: 30
